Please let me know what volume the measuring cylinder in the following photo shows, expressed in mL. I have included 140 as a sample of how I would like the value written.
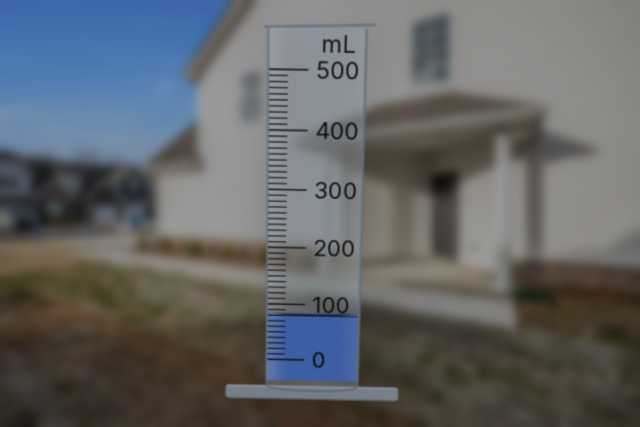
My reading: 80
